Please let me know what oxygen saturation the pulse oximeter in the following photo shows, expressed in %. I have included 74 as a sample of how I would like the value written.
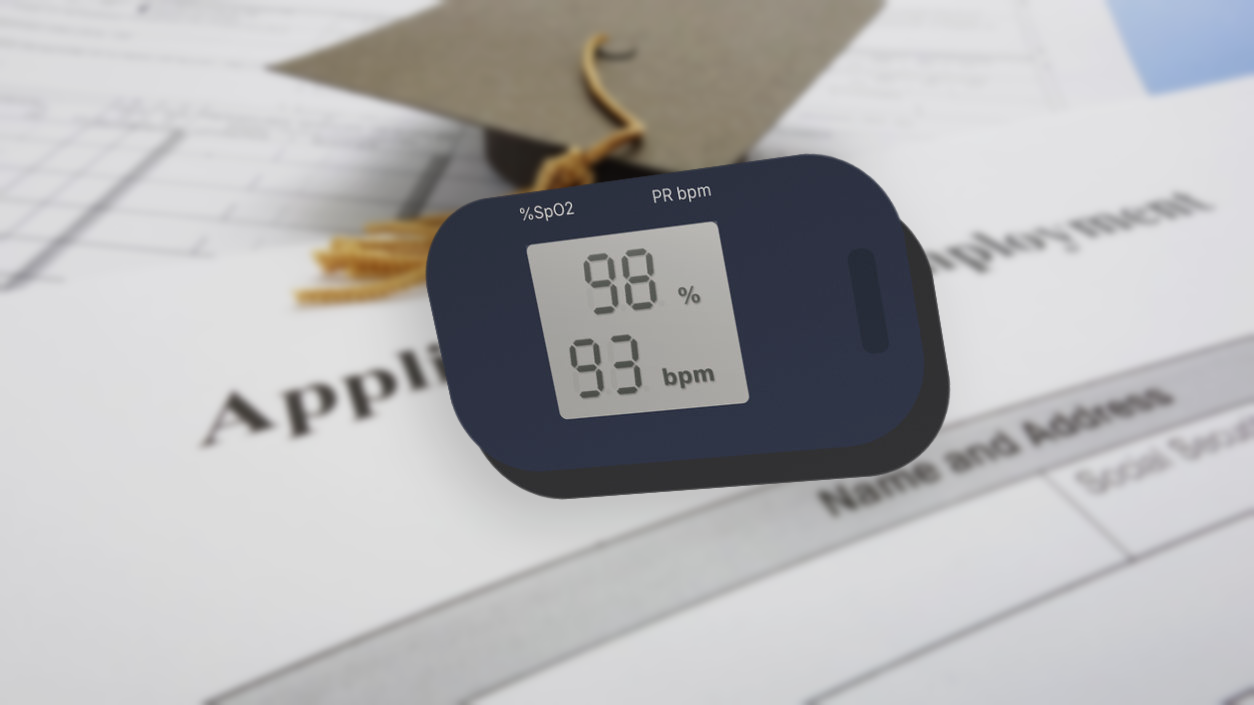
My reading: 98
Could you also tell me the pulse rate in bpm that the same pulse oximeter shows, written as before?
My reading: 93
